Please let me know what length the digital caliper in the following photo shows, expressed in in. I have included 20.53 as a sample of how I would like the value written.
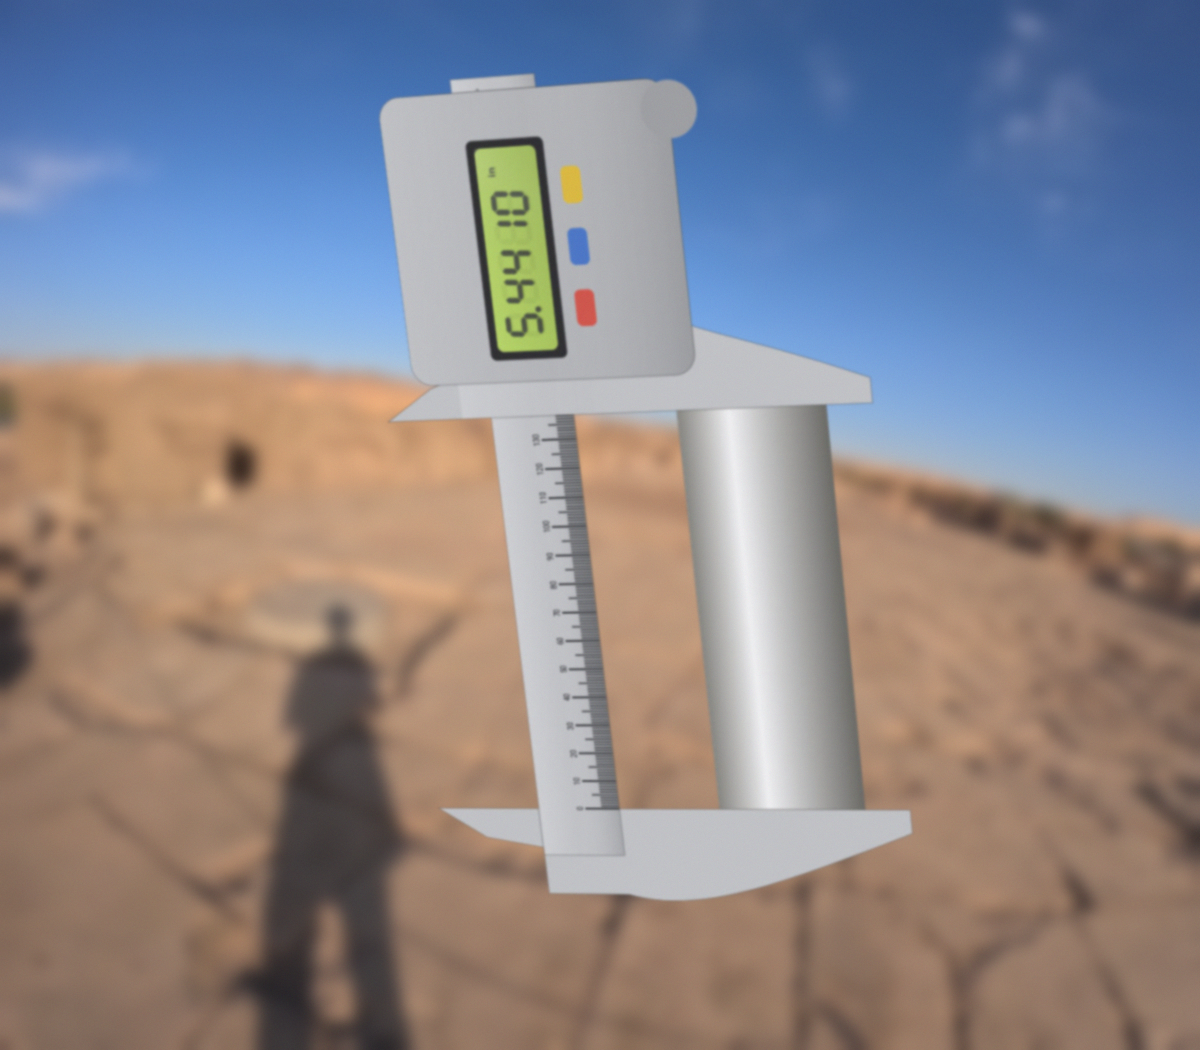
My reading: 5.4410
